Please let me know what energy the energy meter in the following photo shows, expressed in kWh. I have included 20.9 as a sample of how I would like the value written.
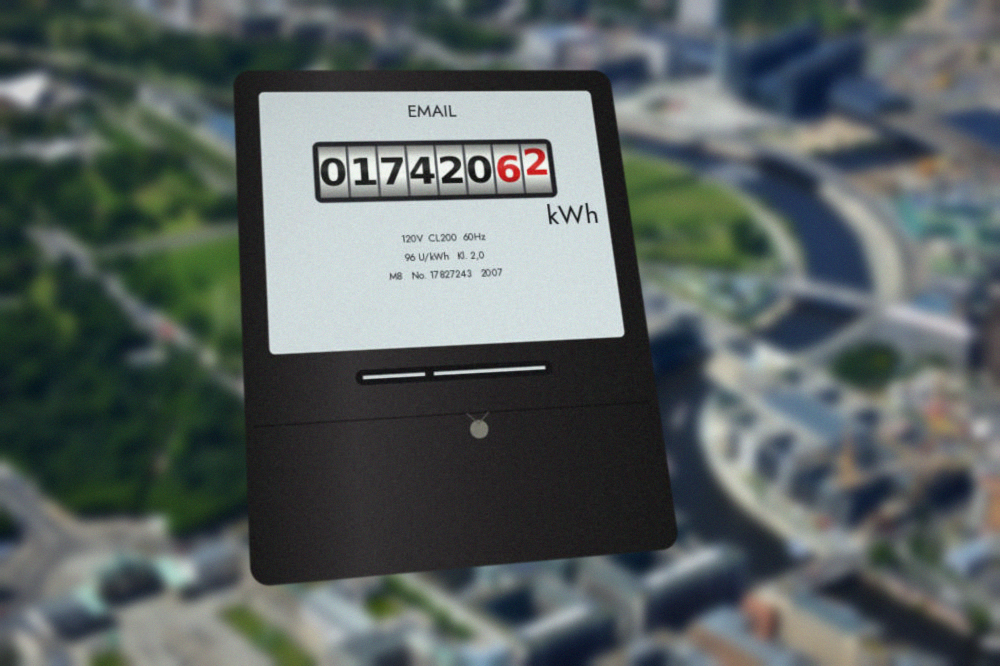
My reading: 17420.62
